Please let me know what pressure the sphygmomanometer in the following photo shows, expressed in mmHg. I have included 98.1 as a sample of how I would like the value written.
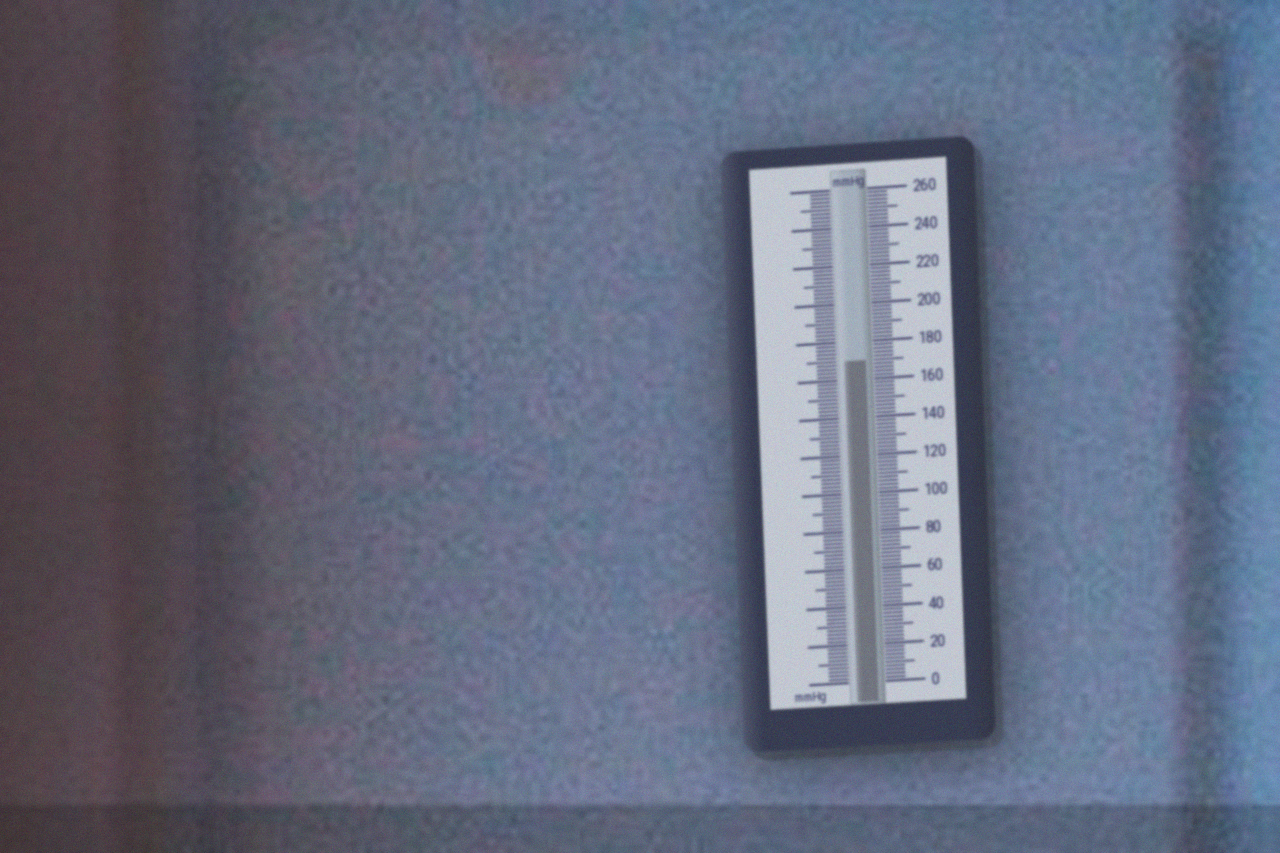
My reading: 170
